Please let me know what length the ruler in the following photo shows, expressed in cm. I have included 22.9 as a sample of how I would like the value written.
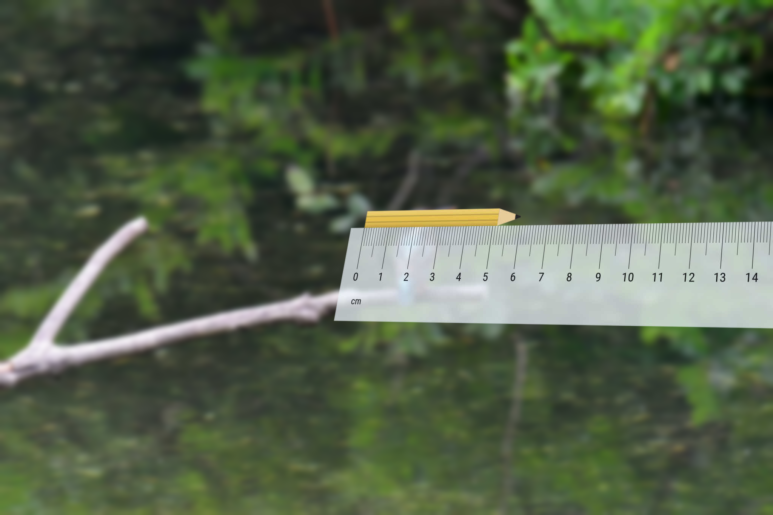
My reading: 6
